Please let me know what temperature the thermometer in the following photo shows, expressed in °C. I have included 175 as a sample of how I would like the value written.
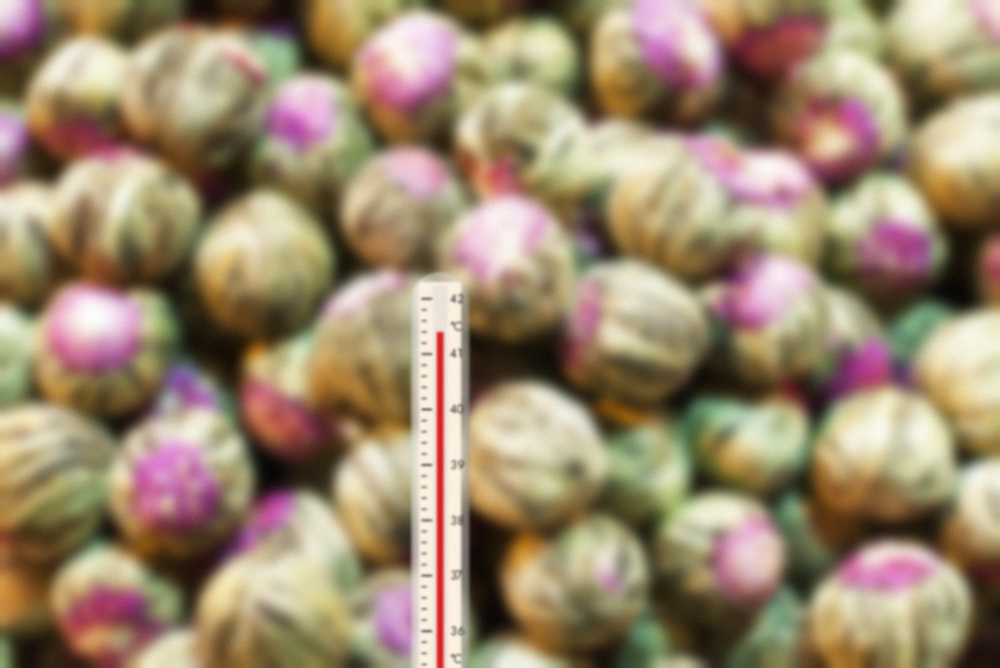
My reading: 41.4
